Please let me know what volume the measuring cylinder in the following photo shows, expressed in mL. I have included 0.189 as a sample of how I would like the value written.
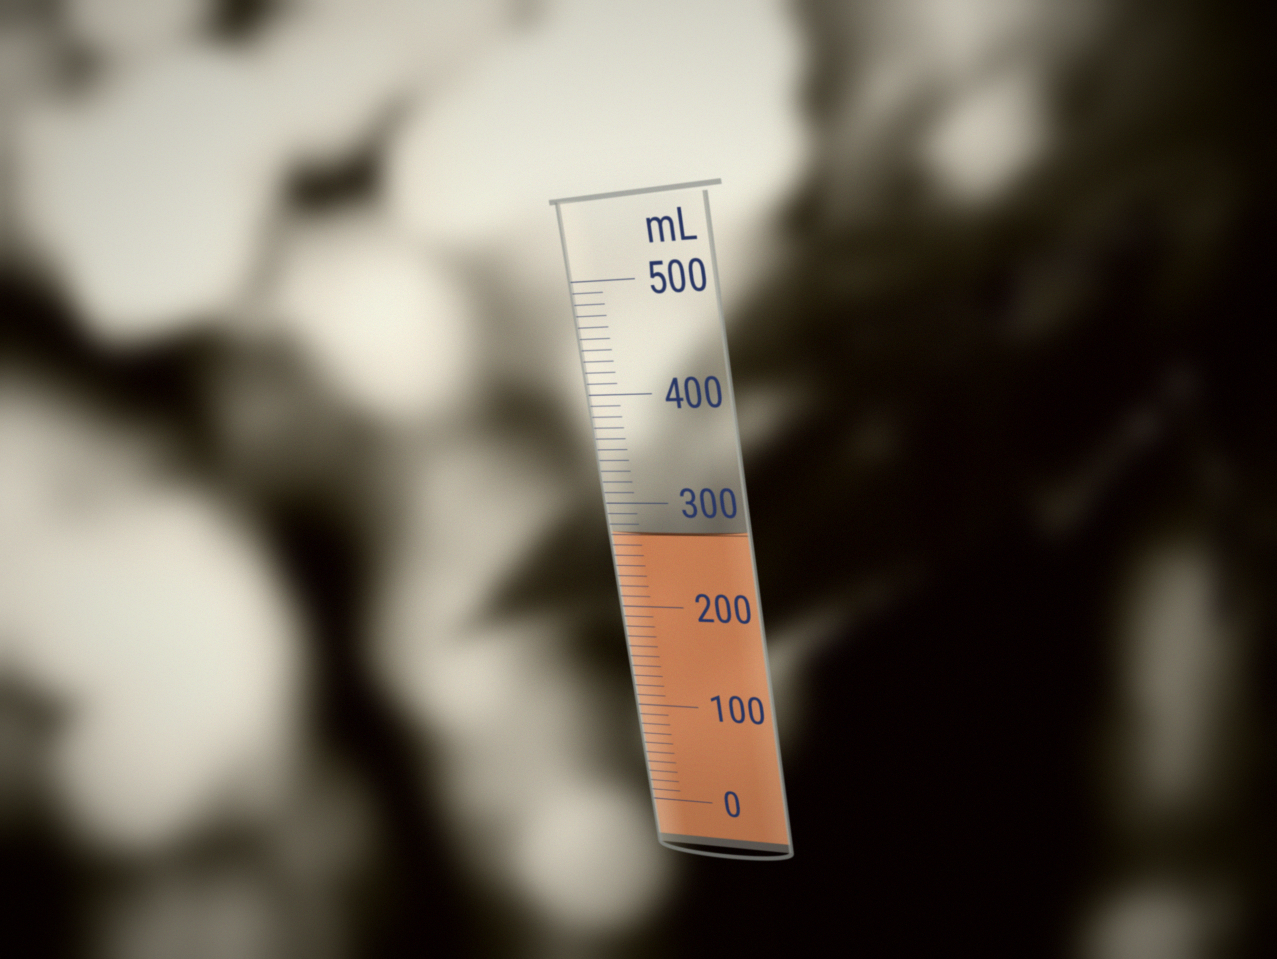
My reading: 270
